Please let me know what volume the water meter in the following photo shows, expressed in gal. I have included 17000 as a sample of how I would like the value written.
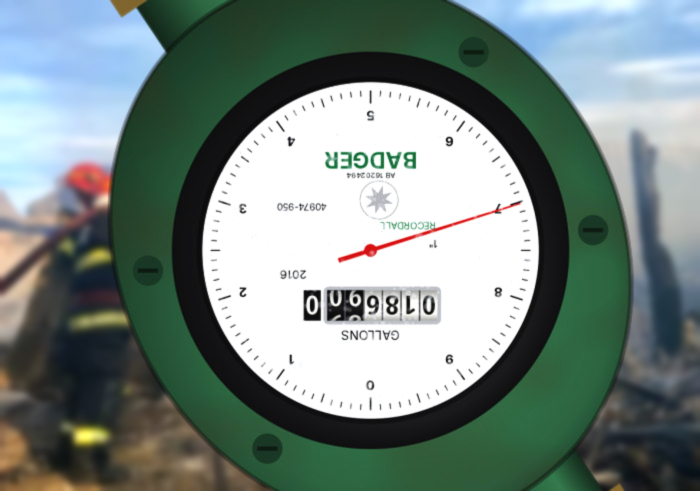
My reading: 186897.0
